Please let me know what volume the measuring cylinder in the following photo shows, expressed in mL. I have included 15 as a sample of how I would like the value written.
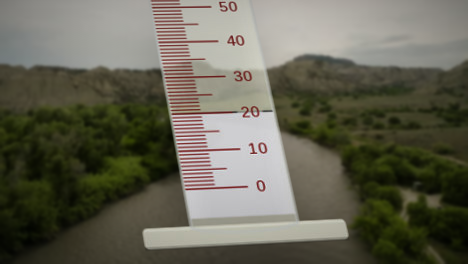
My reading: 20
